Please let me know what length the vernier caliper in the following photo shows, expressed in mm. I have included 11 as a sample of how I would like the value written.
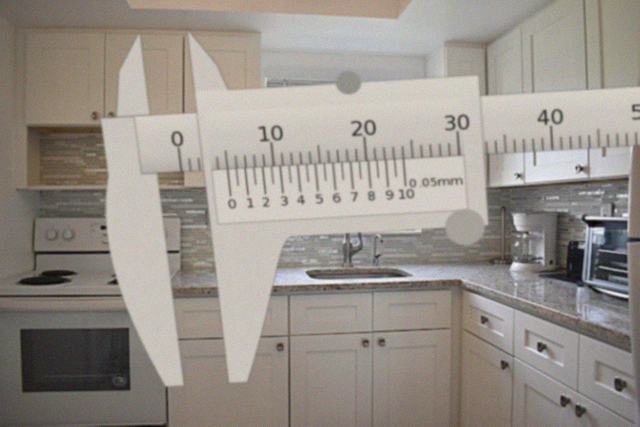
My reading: 5.0
